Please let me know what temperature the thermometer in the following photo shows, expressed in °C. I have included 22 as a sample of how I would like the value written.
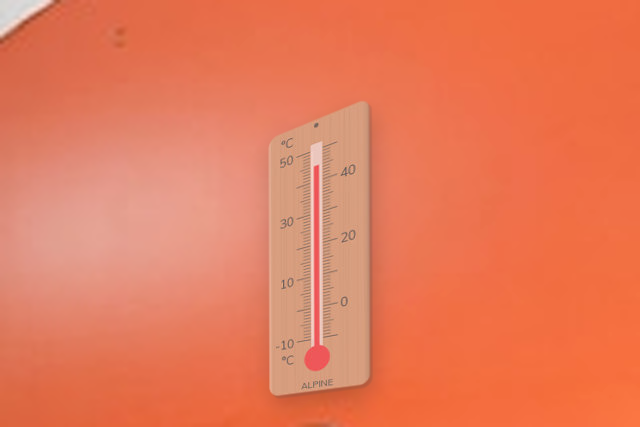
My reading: 45
